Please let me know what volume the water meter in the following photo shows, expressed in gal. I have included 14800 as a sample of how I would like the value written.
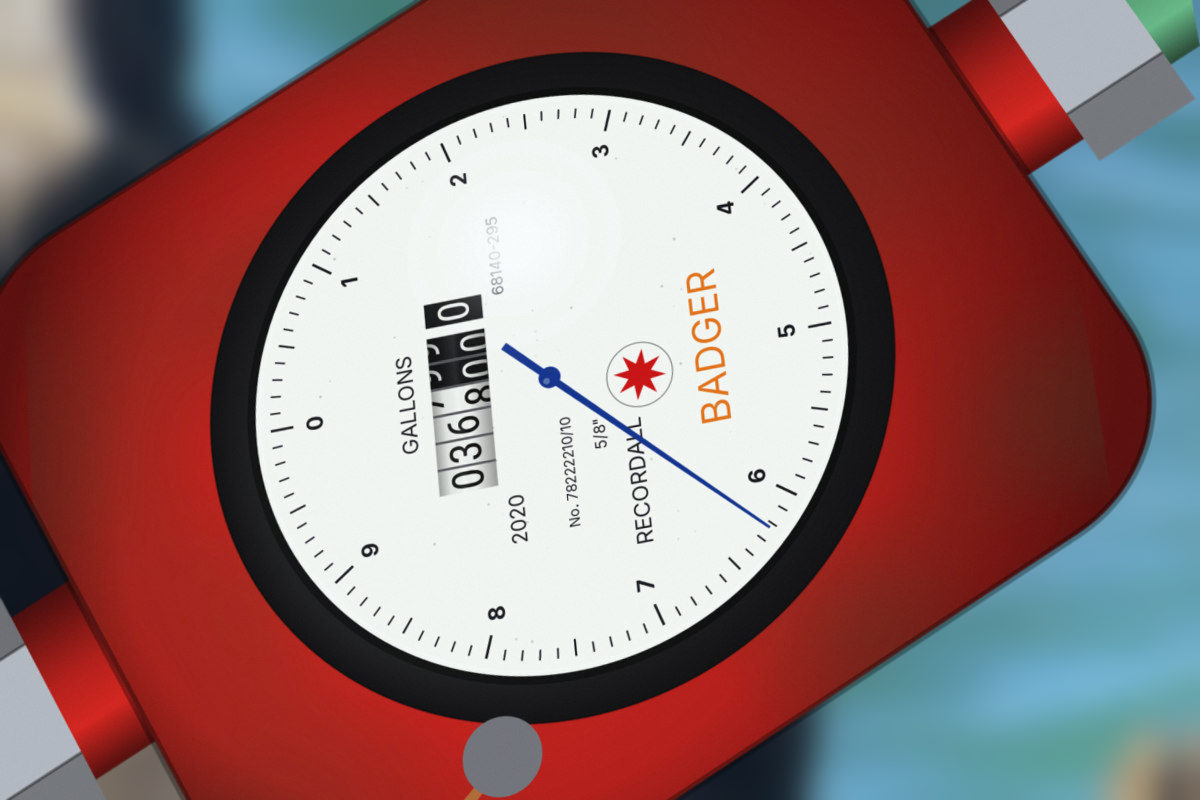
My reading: 367996.2
